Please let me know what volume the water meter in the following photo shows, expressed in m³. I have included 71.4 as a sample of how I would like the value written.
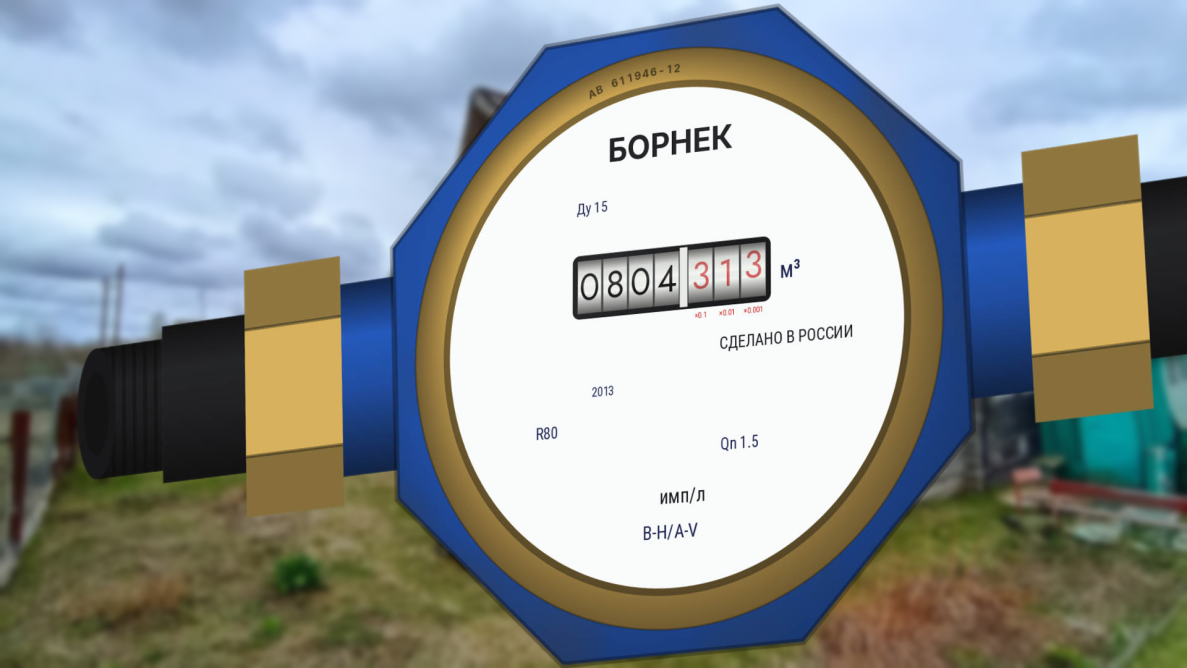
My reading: 804.313
